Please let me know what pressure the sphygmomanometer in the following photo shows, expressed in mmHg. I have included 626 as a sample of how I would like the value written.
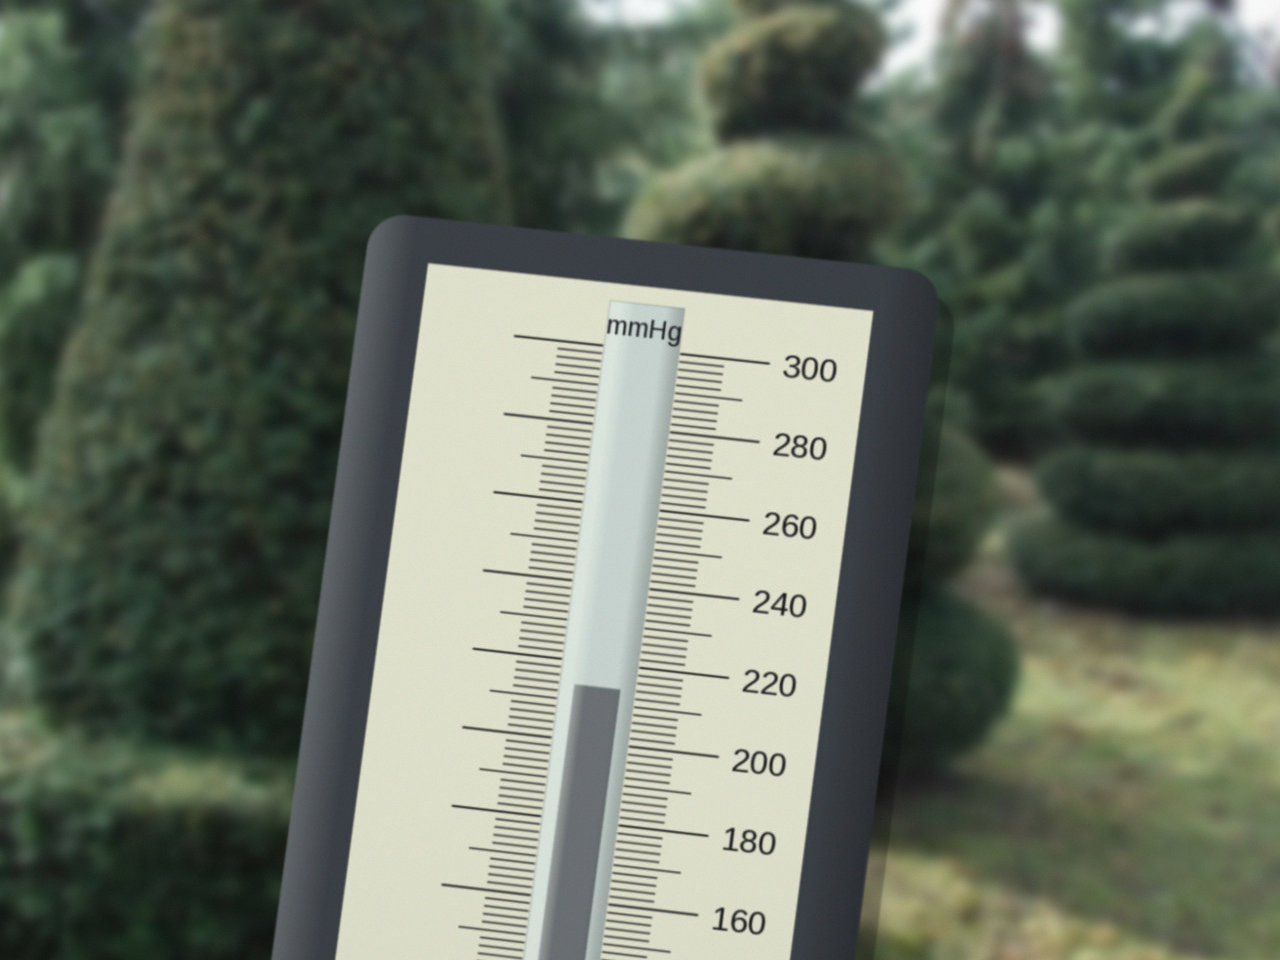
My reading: 214
